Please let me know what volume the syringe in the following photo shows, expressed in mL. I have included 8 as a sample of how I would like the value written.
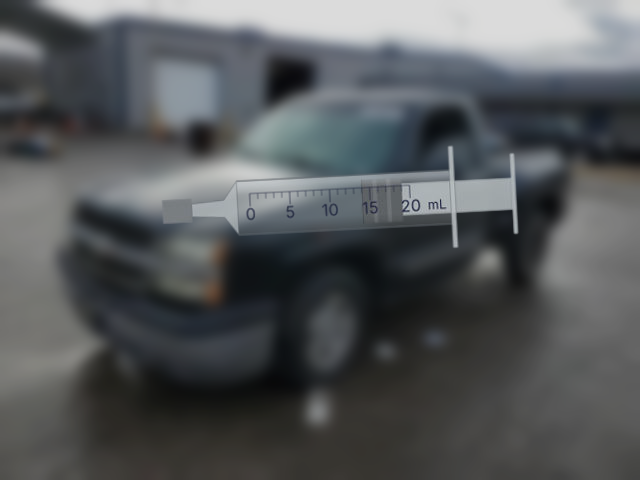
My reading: 14
